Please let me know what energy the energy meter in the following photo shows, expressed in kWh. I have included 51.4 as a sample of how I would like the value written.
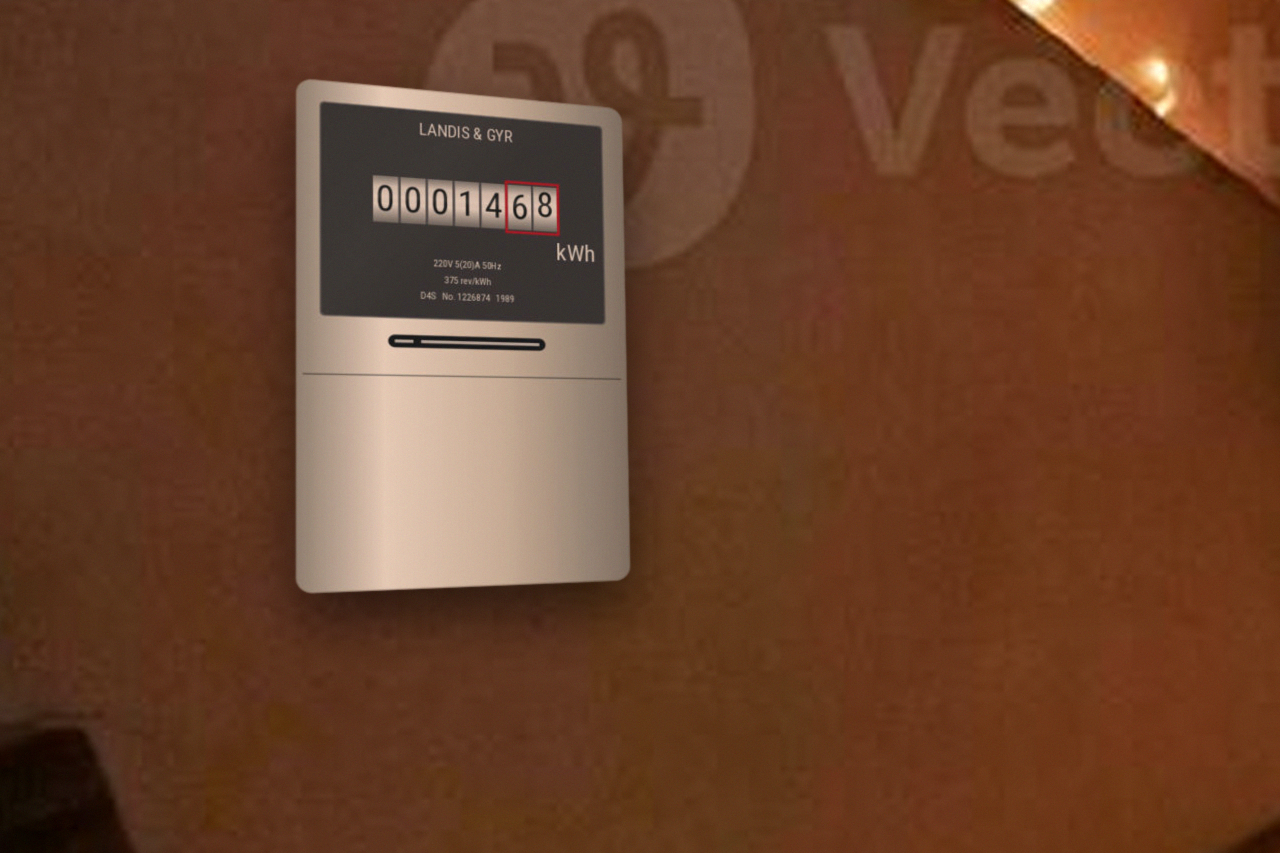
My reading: 14.68
